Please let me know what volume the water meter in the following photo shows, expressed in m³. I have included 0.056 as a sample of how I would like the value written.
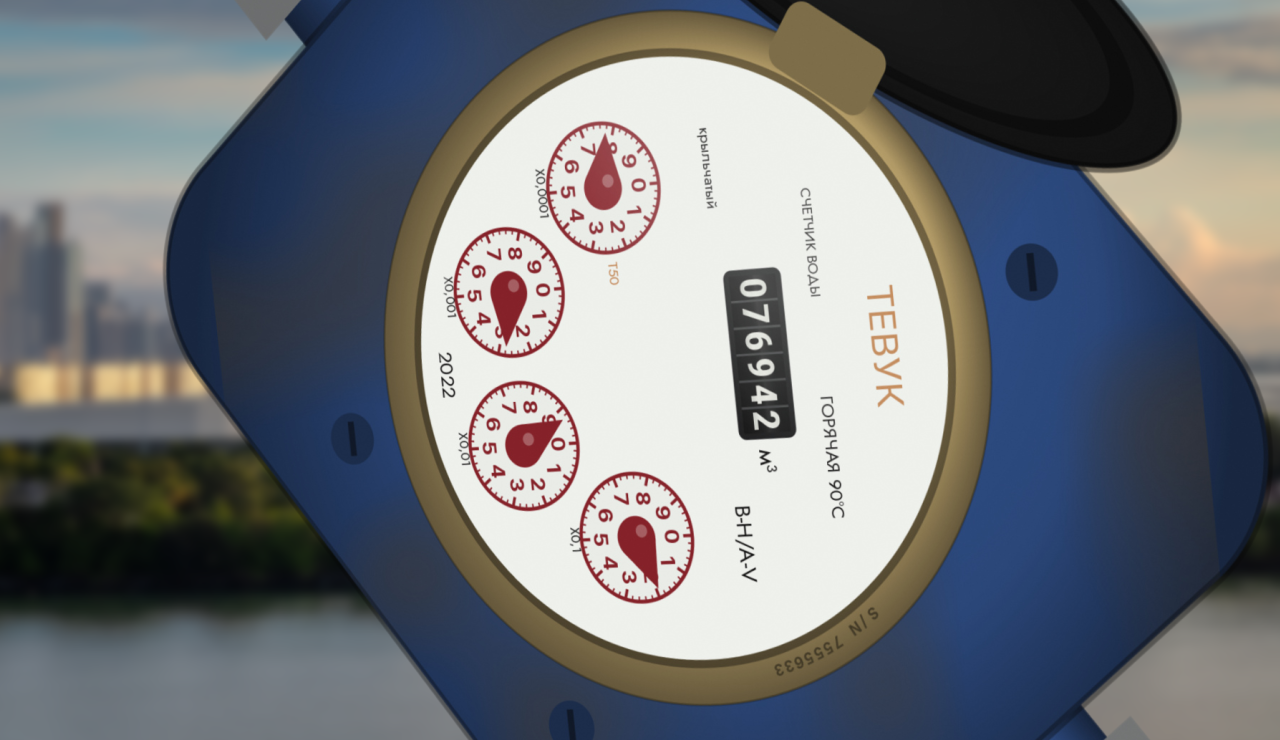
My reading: 76942.1927
